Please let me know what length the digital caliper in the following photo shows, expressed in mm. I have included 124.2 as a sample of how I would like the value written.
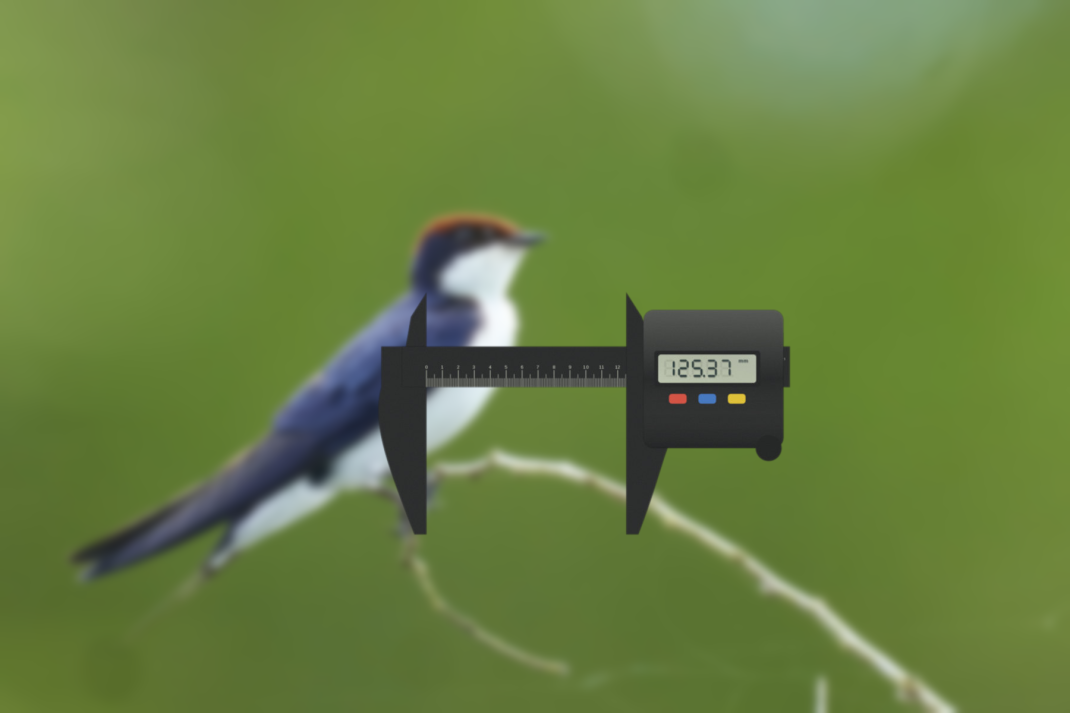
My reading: 125.37
